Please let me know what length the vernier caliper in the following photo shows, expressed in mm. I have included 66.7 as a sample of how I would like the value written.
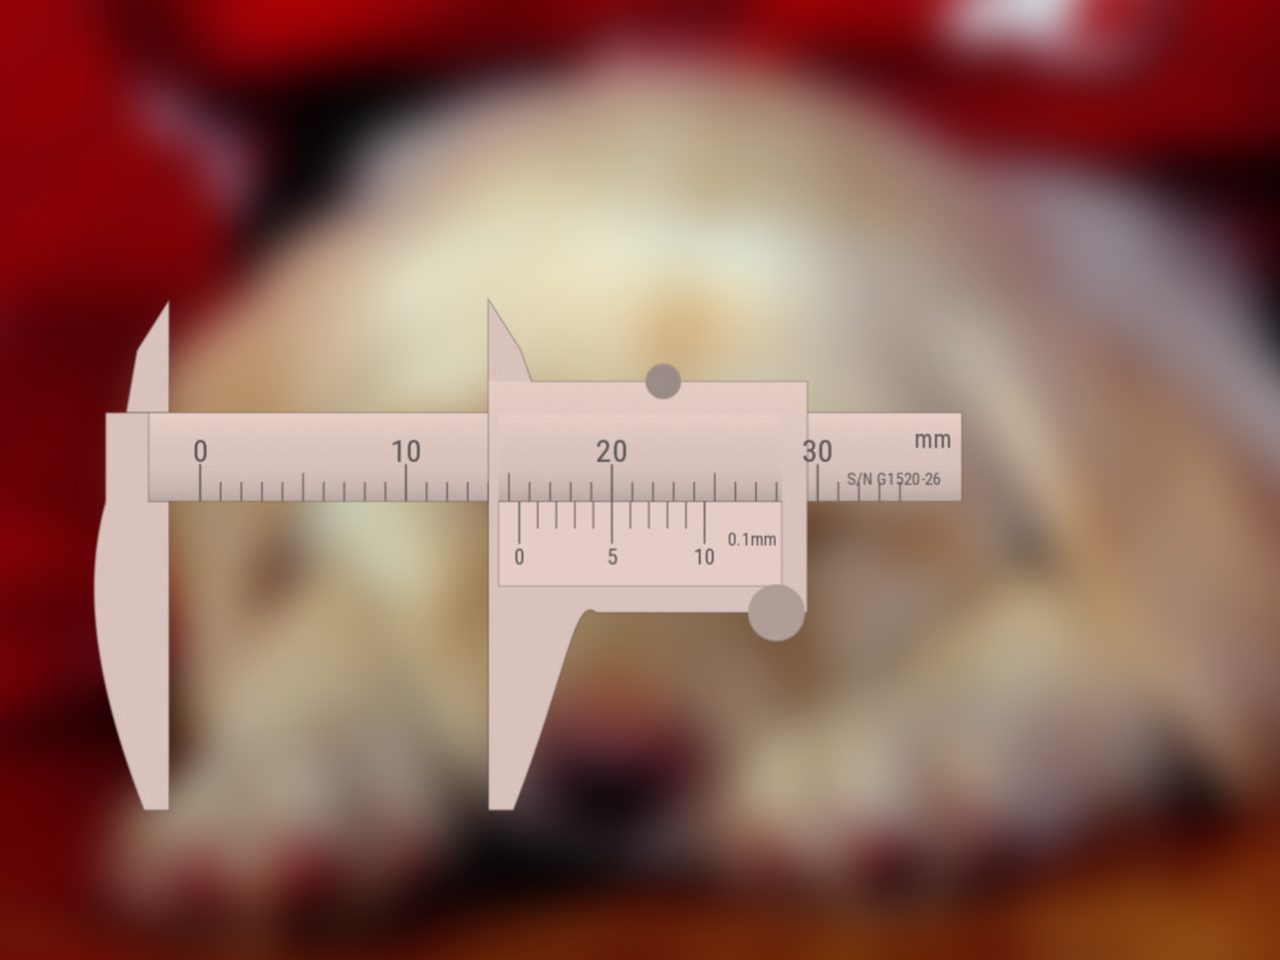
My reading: 15.5
